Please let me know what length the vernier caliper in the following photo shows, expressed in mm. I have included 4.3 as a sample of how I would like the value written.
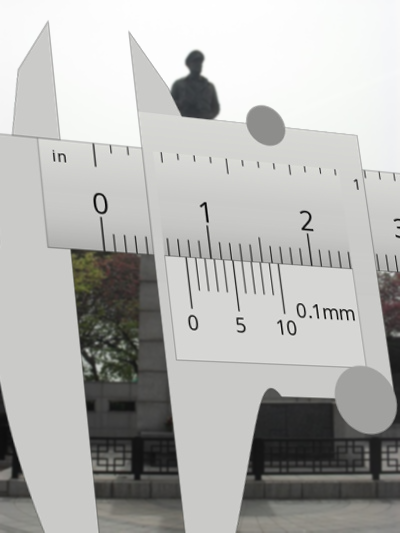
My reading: 7.6
